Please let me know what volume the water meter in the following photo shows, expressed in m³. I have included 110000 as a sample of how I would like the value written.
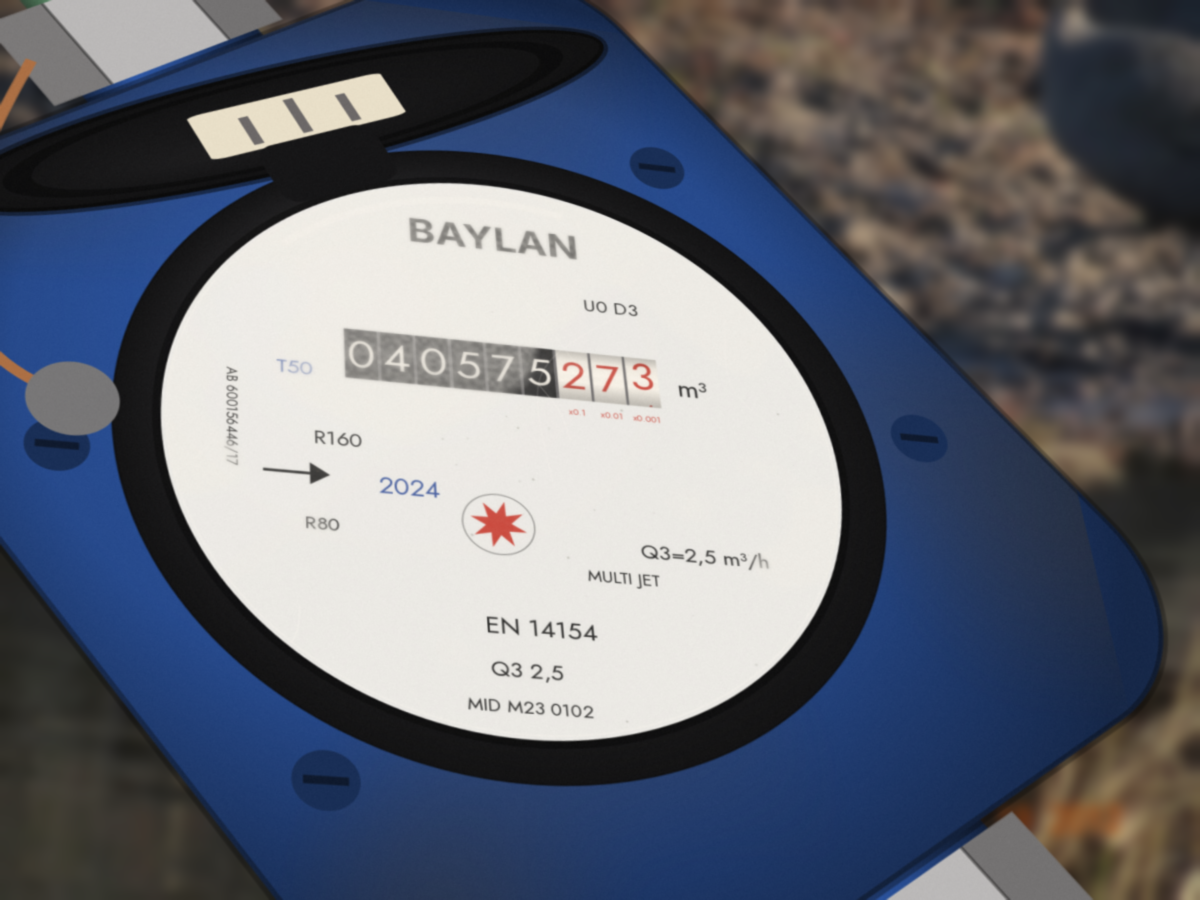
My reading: 40575.273
